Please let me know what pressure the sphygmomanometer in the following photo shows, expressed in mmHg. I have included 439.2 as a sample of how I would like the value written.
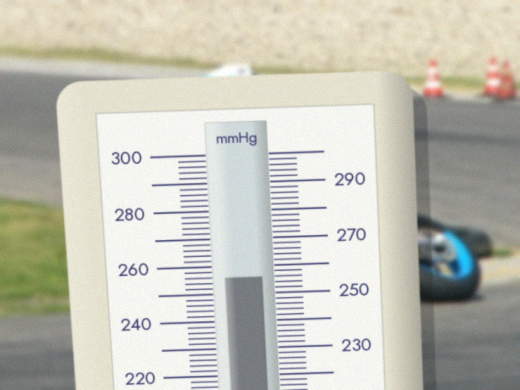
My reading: 256
